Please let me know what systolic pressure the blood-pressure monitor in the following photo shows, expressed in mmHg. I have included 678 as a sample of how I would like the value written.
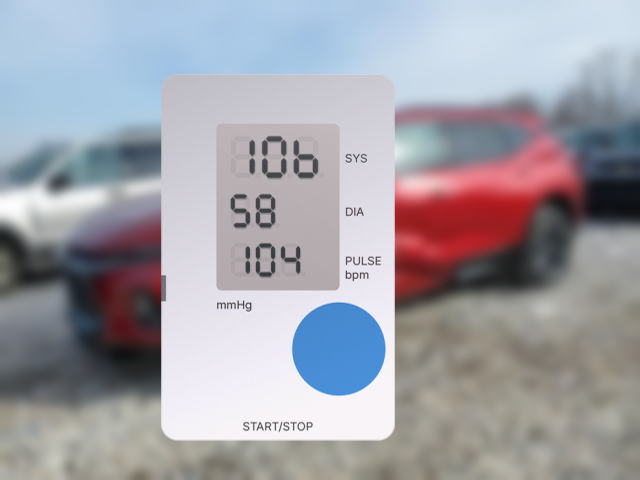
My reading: 106
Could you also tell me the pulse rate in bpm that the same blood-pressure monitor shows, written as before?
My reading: 104
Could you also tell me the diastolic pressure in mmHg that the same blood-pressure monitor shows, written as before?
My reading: 58
